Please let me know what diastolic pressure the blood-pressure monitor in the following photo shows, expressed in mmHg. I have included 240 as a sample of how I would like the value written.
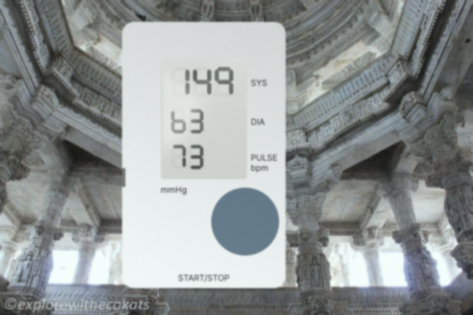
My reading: 63
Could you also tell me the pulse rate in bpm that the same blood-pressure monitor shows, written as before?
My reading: 73
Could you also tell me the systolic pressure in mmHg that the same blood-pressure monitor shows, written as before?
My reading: 149
